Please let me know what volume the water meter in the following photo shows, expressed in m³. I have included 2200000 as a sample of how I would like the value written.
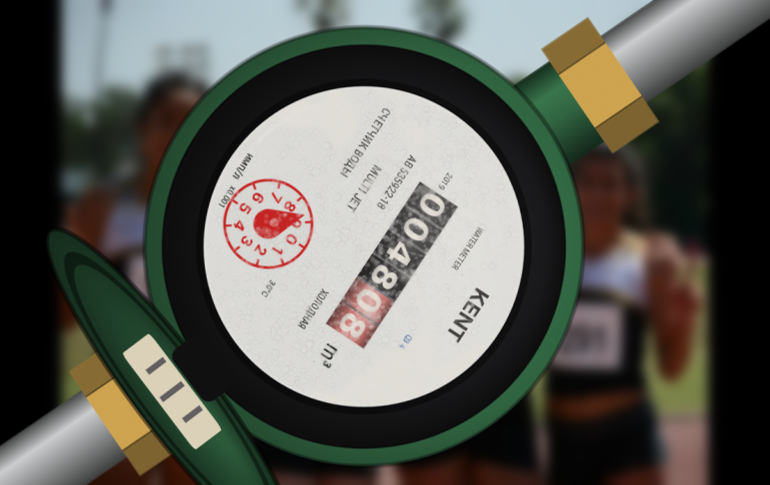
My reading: 48.088
